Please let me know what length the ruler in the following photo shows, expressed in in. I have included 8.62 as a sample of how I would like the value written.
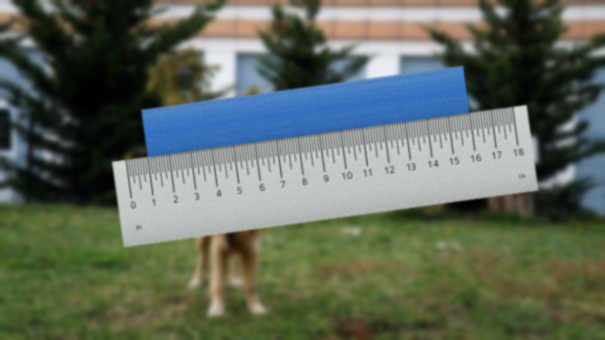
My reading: 15
